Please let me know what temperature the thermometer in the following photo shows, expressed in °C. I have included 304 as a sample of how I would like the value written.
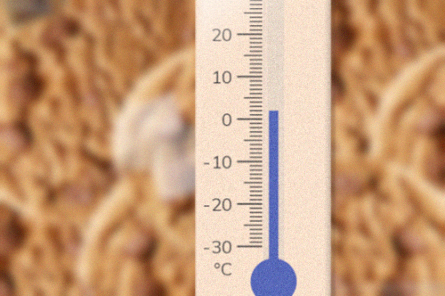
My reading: 2
